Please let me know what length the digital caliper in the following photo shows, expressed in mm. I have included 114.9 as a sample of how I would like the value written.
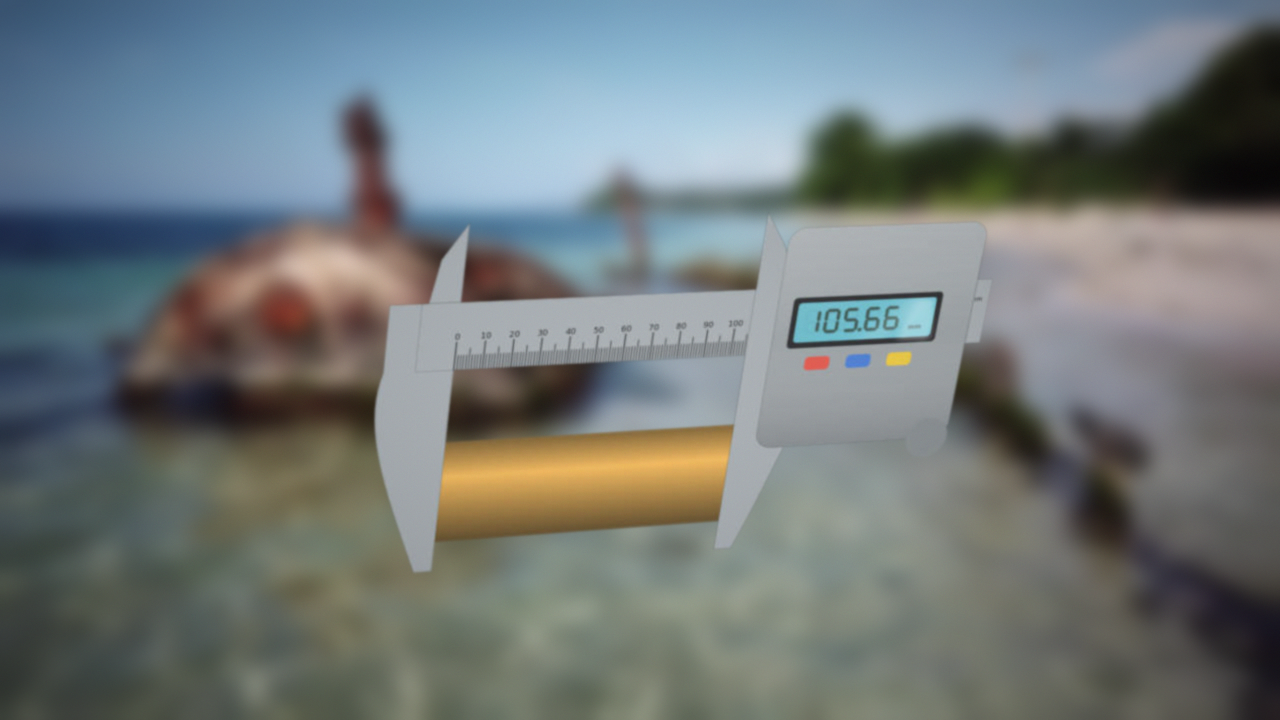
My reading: 105.66
